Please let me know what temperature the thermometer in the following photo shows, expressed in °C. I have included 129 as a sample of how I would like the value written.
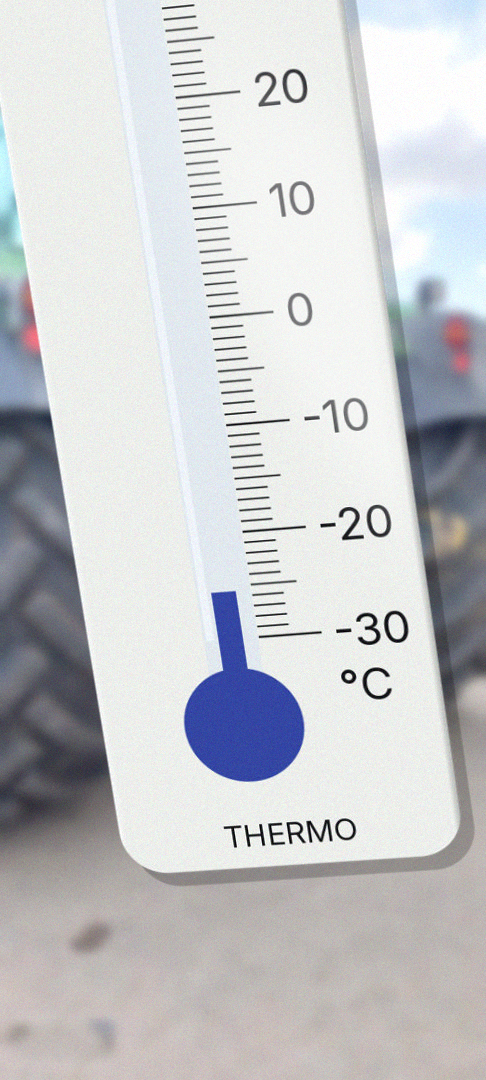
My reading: -25.5
